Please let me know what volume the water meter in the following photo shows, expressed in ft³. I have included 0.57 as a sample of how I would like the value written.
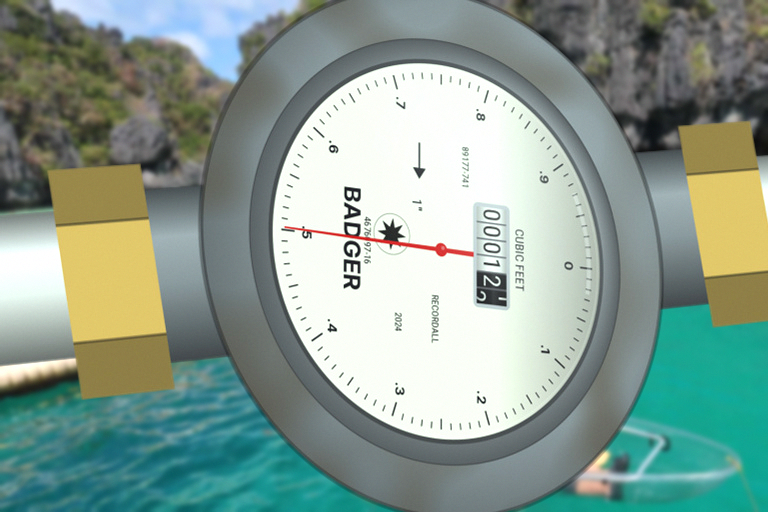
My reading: 121.50
